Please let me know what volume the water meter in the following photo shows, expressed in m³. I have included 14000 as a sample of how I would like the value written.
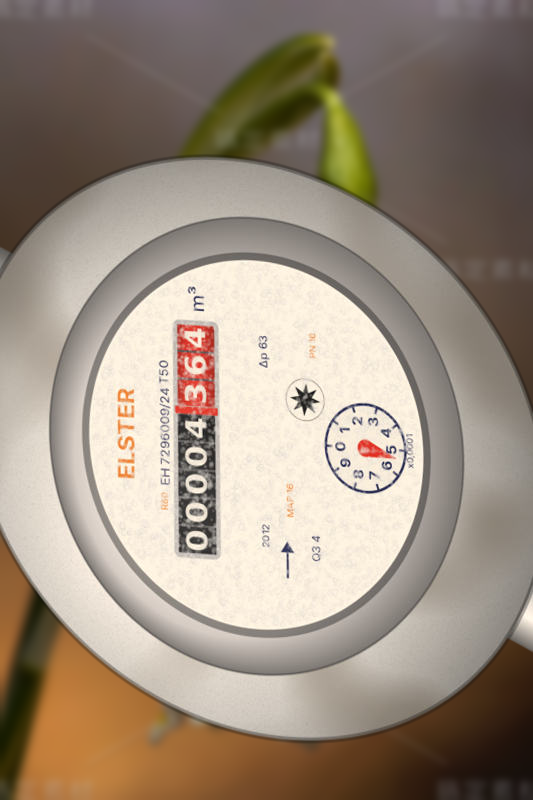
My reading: 4.3645
